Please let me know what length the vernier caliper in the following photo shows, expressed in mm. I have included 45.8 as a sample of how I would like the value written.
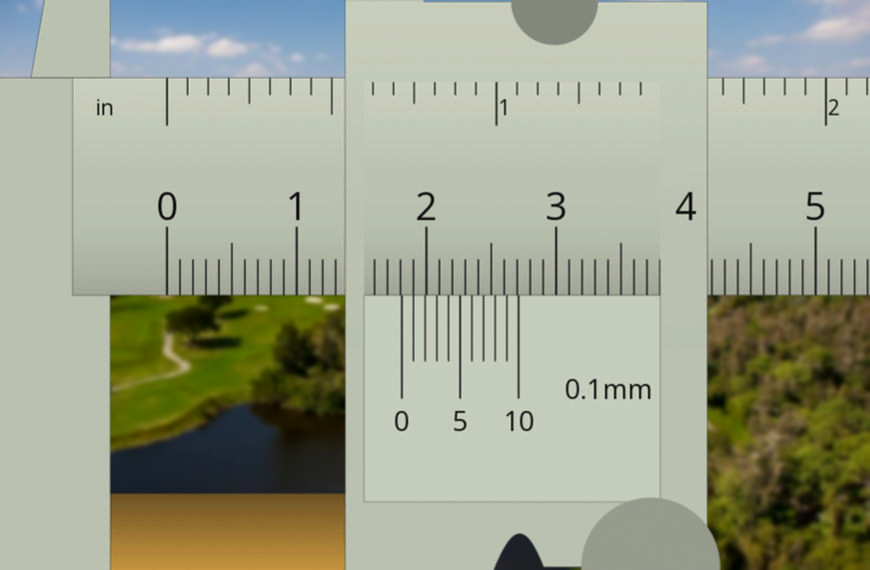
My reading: 18.1
